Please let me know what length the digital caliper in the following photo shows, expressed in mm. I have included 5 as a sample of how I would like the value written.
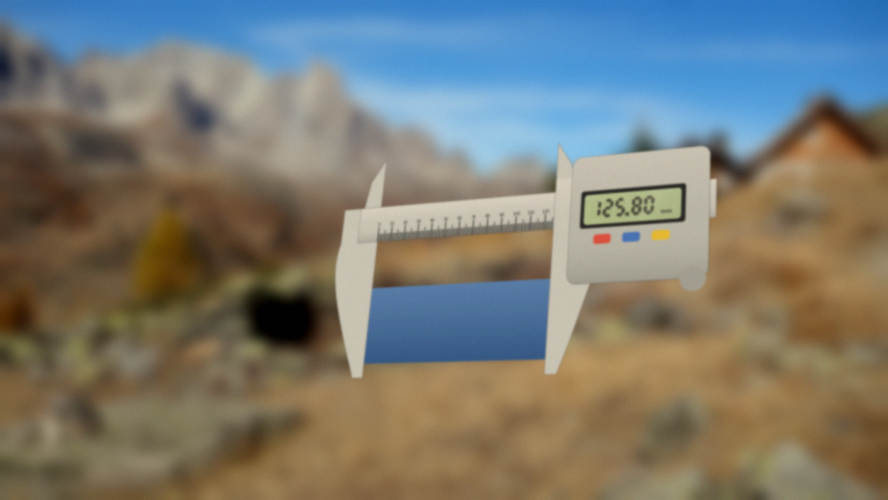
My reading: 125.80
